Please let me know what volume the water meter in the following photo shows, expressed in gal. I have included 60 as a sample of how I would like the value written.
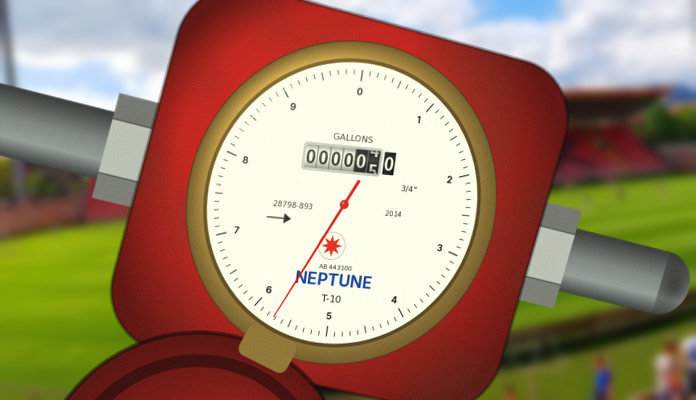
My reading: 45.7
